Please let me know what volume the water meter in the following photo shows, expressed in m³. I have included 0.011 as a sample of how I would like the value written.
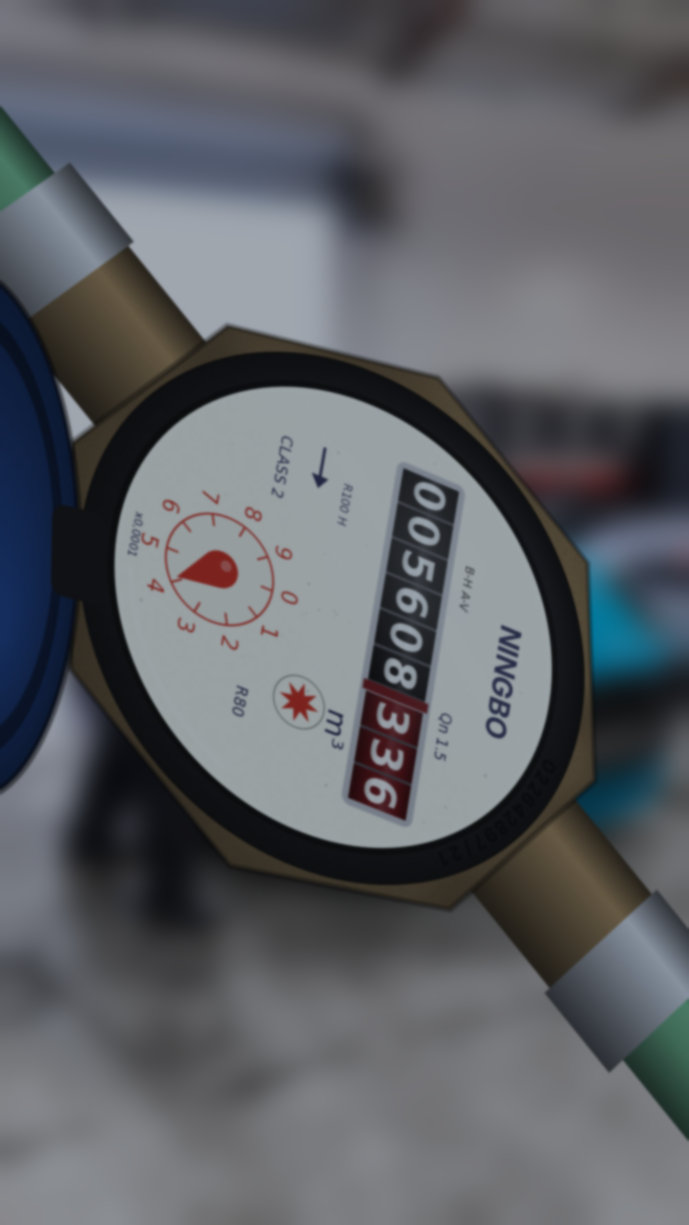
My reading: 5608.3364
